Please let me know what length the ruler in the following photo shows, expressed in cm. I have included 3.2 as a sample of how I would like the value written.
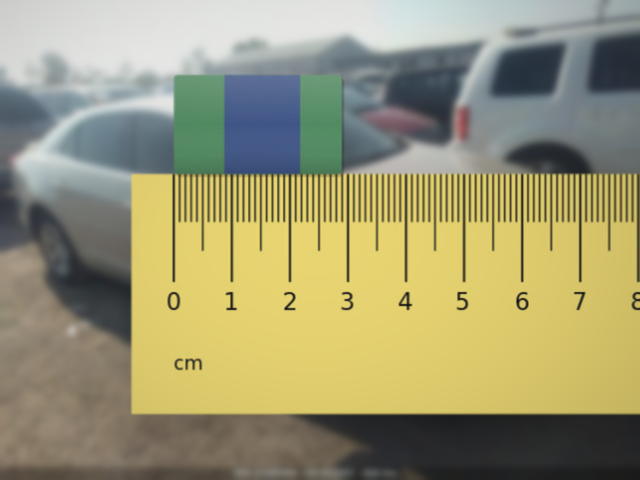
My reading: 2.9
